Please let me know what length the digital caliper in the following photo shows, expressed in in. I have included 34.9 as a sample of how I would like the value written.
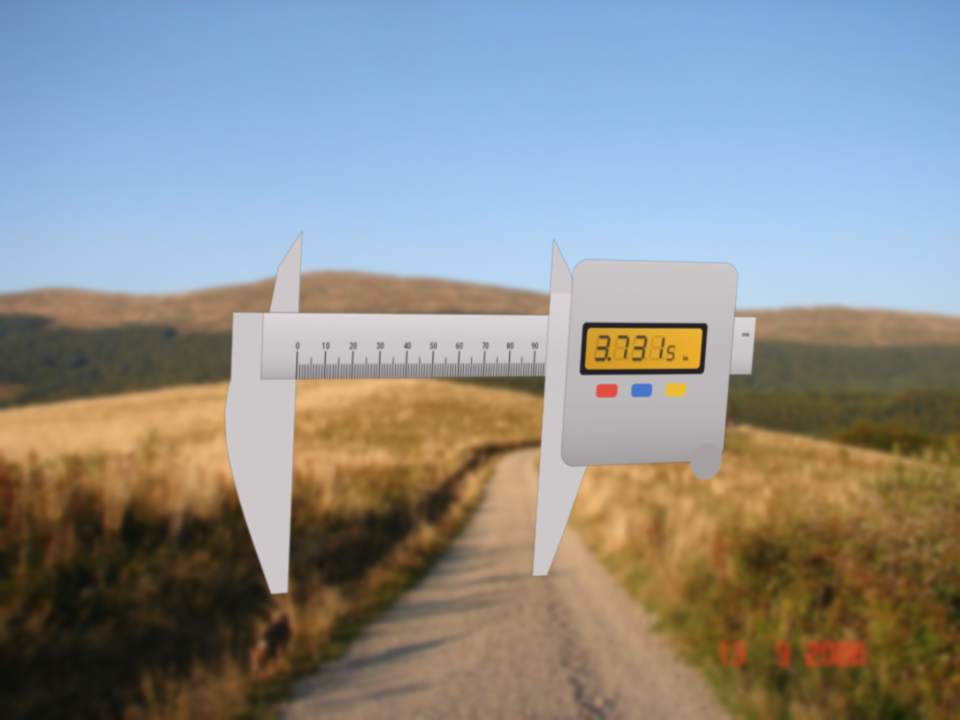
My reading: 3.7315
